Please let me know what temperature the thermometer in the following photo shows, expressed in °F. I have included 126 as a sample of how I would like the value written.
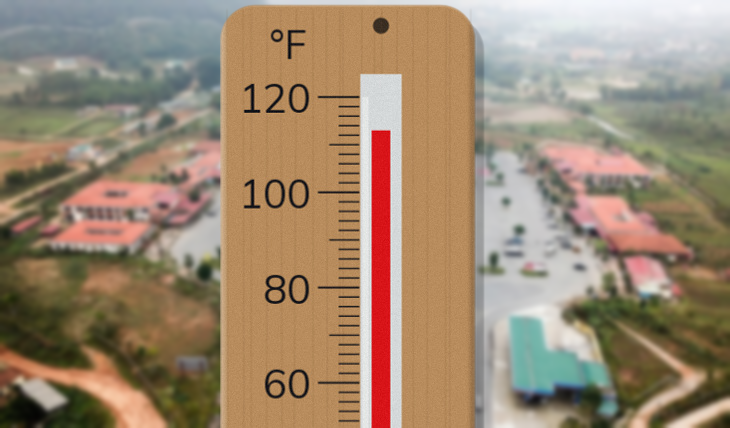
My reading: 113
